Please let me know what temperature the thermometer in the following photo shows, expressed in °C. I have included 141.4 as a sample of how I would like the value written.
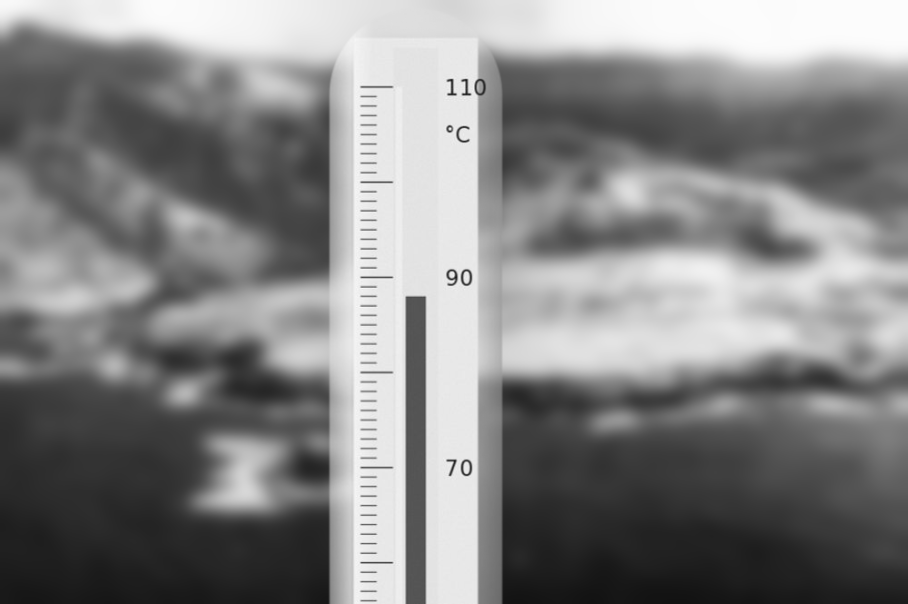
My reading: 88
